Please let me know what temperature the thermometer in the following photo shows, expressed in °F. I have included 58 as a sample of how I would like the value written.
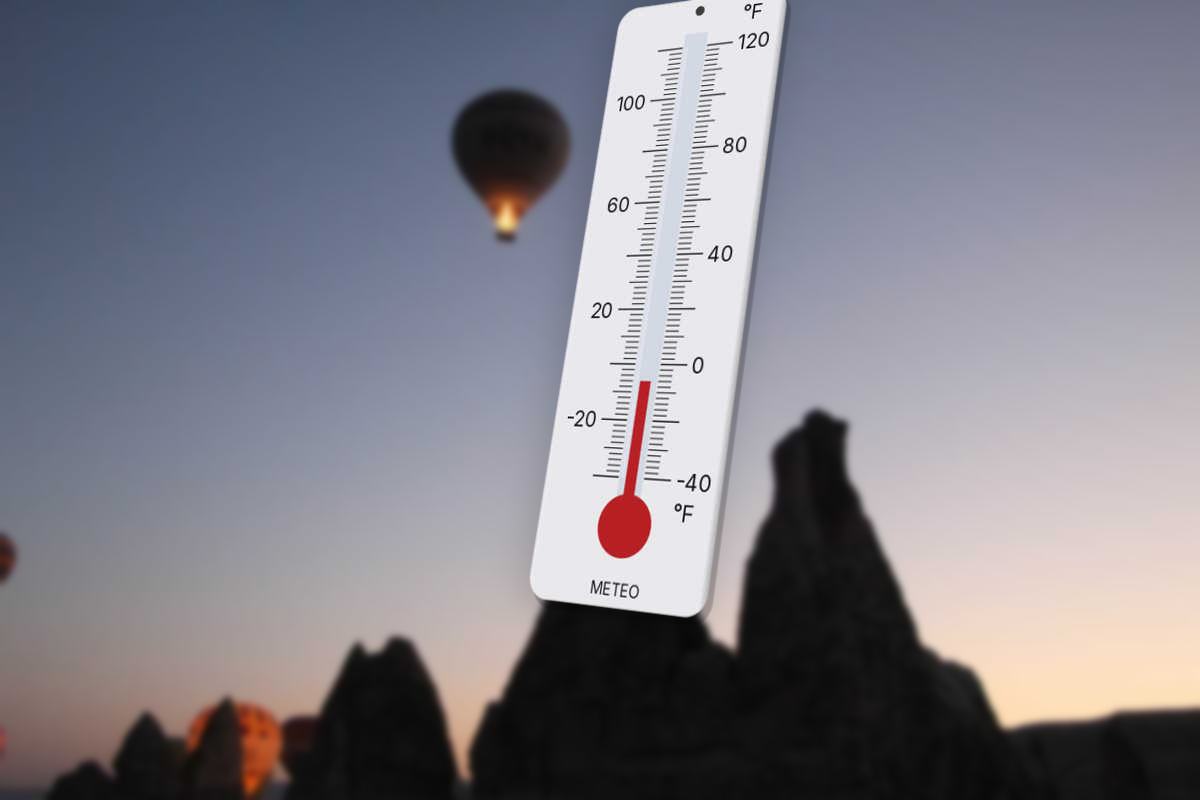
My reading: -6
